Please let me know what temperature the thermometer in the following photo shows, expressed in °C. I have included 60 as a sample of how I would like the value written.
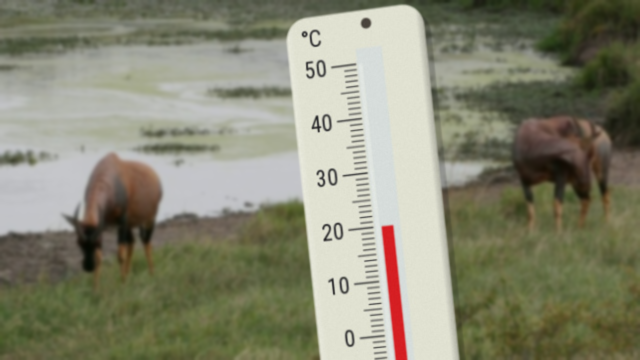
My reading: 20
